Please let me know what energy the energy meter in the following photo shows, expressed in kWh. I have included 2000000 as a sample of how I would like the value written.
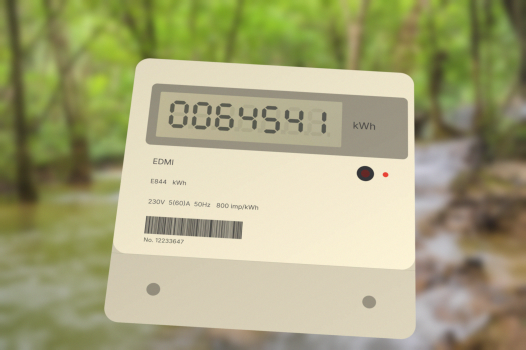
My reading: 64541
